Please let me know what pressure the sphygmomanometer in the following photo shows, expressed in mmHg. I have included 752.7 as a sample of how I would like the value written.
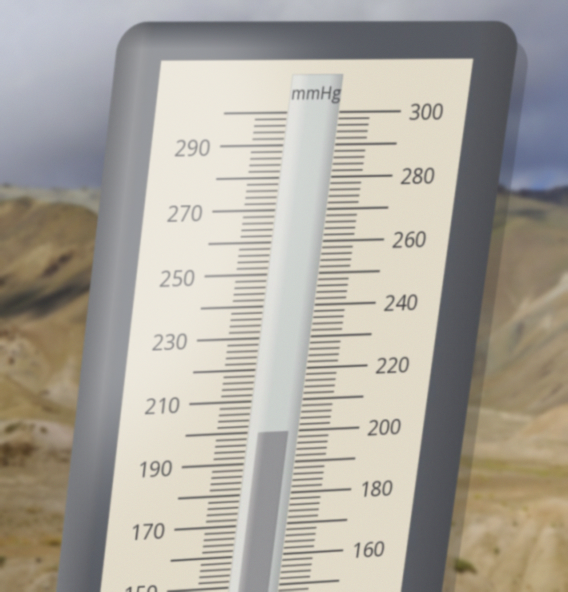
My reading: 200
